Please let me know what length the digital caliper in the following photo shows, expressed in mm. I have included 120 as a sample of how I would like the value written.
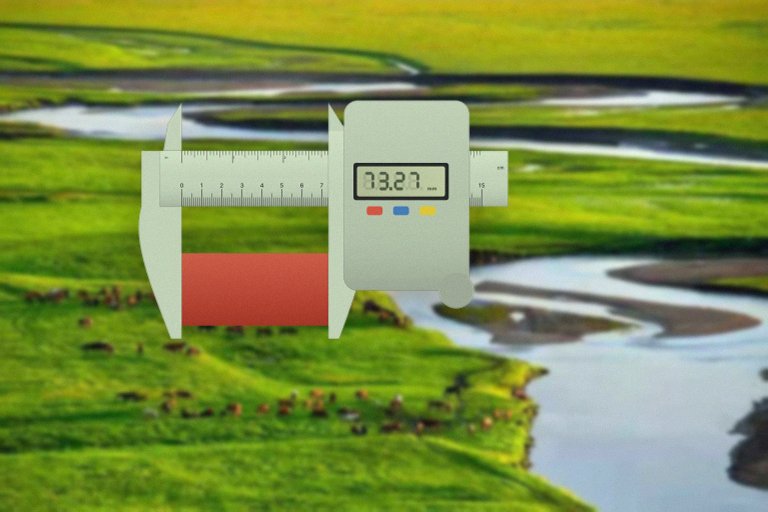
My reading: 73.27
